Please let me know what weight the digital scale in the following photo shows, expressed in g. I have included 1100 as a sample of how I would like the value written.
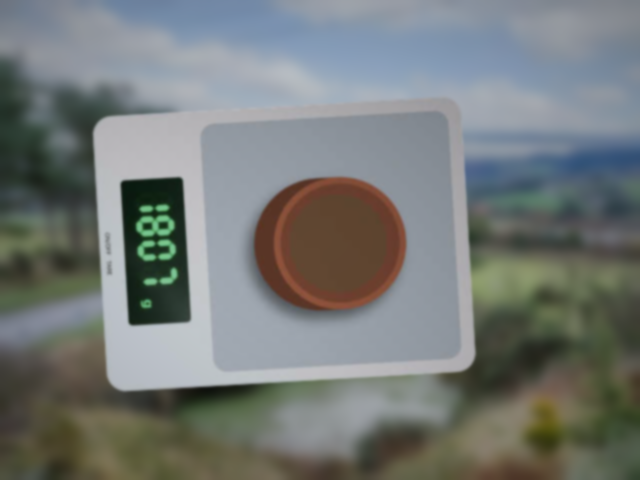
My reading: 1807
